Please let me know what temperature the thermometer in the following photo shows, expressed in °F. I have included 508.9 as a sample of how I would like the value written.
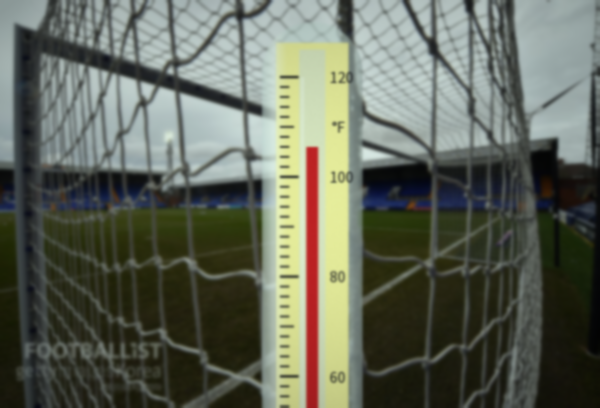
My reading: 106
